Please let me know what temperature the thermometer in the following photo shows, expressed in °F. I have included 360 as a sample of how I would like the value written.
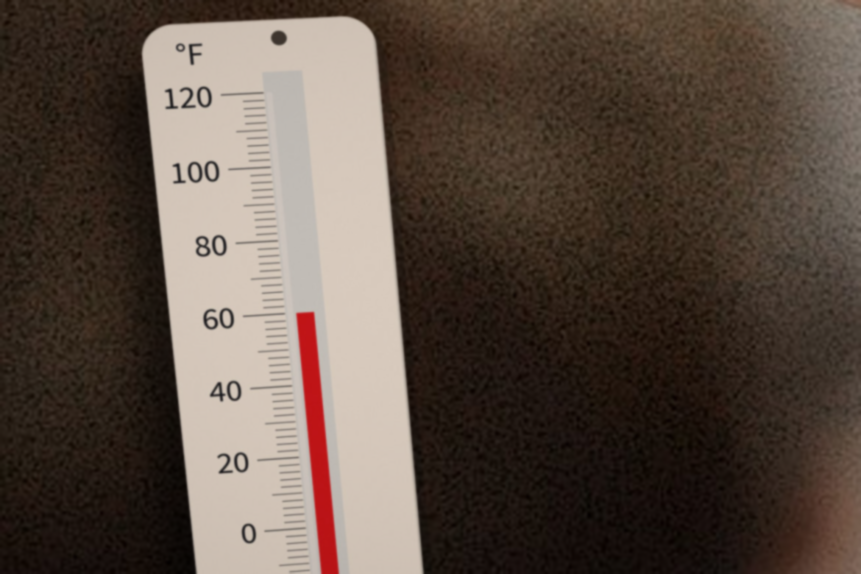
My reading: 60
